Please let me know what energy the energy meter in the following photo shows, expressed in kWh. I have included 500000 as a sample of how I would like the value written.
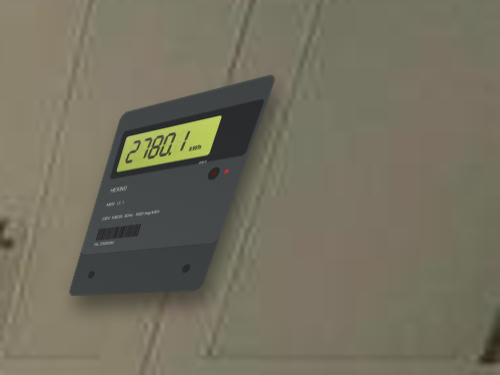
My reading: 2780.1
